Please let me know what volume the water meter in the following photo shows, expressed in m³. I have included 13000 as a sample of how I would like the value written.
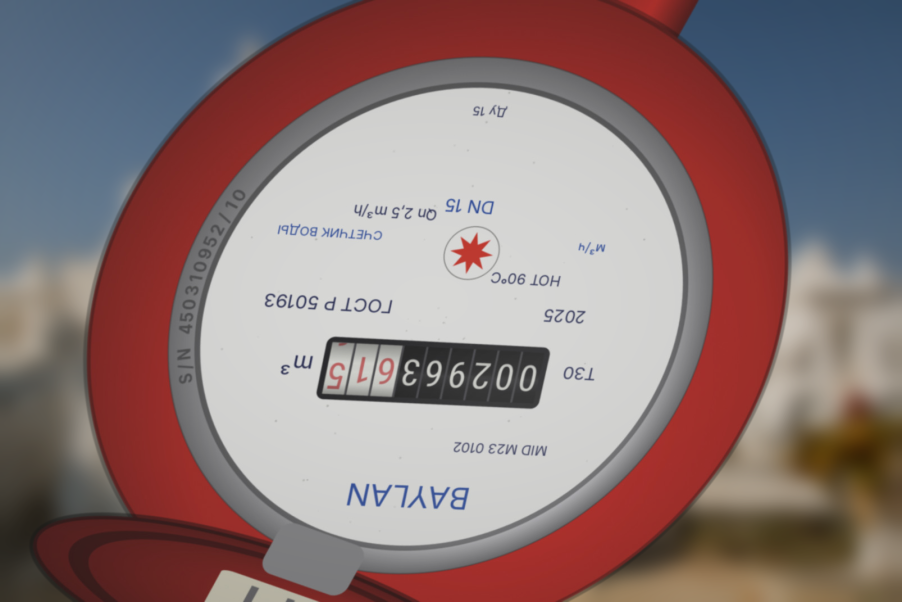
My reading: 2963.615
